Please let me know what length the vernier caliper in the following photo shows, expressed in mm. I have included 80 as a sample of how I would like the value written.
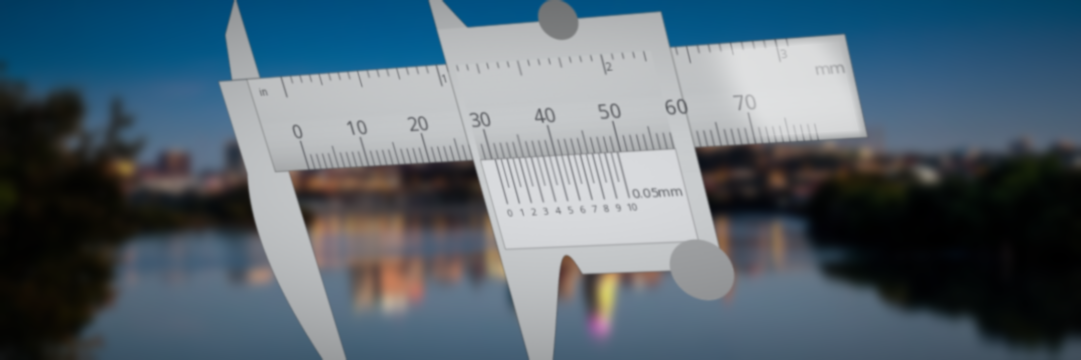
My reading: 30.5
